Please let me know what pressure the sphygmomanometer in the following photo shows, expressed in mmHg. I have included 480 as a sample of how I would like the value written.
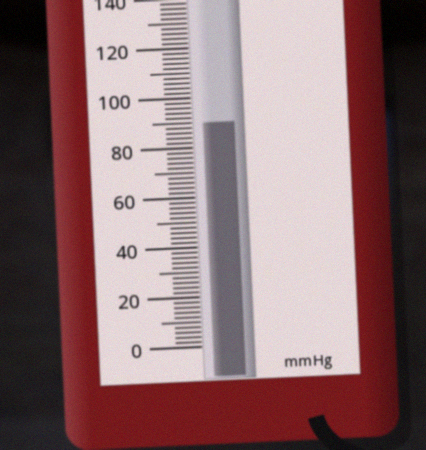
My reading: 90
